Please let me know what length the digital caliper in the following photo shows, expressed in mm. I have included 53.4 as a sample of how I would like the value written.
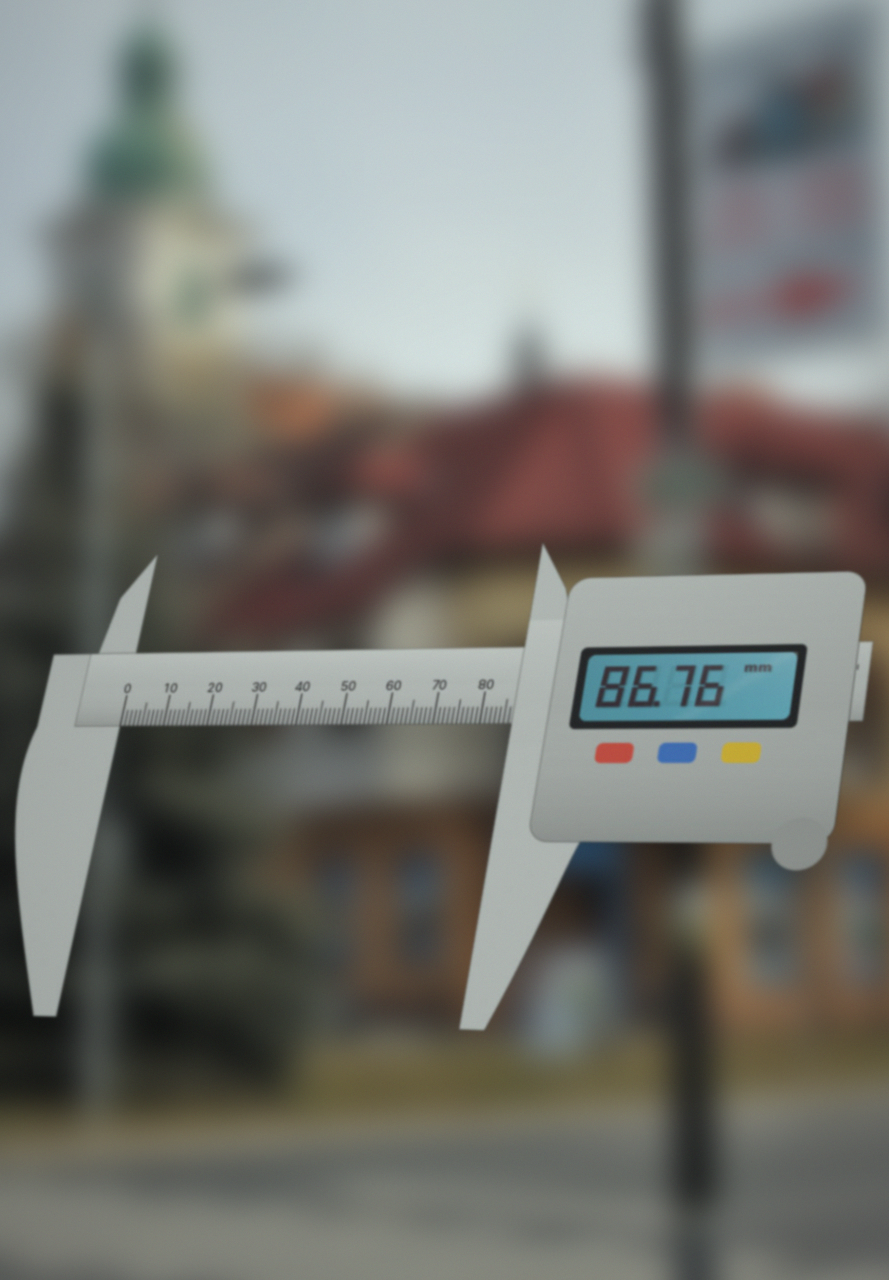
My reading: 86.76
